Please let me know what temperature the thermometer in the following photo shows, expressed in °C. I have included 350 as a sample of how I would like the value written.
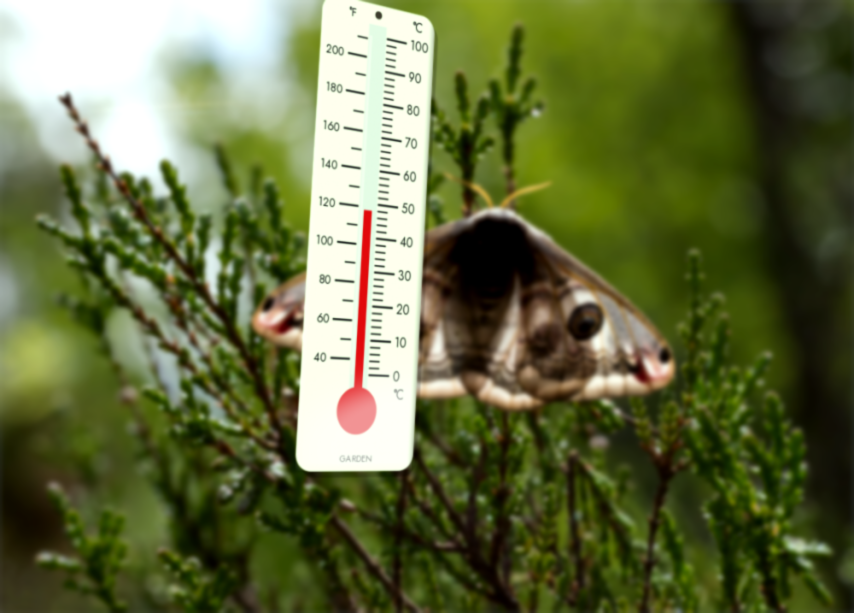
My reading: 48
